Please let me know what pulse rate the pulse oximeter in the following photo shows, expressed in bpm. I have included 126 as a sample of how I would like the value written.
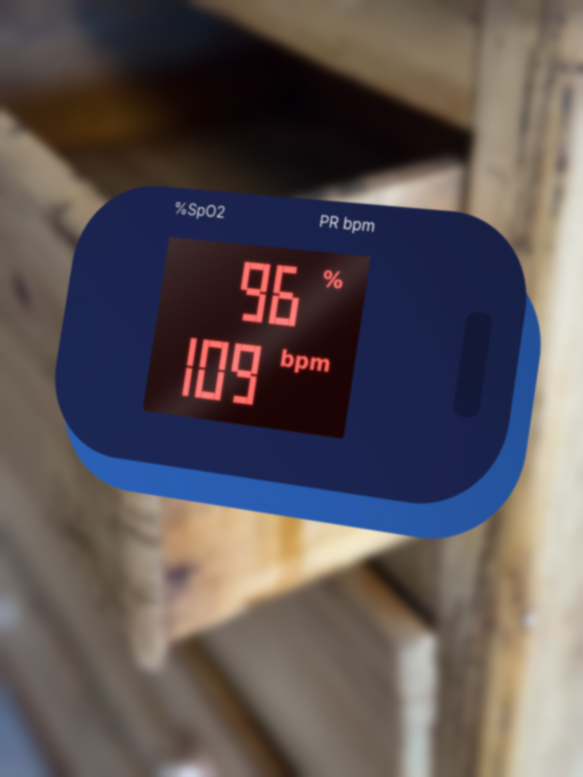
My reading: 109
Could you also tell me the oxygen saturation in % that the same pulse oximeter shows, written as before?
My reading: 96
